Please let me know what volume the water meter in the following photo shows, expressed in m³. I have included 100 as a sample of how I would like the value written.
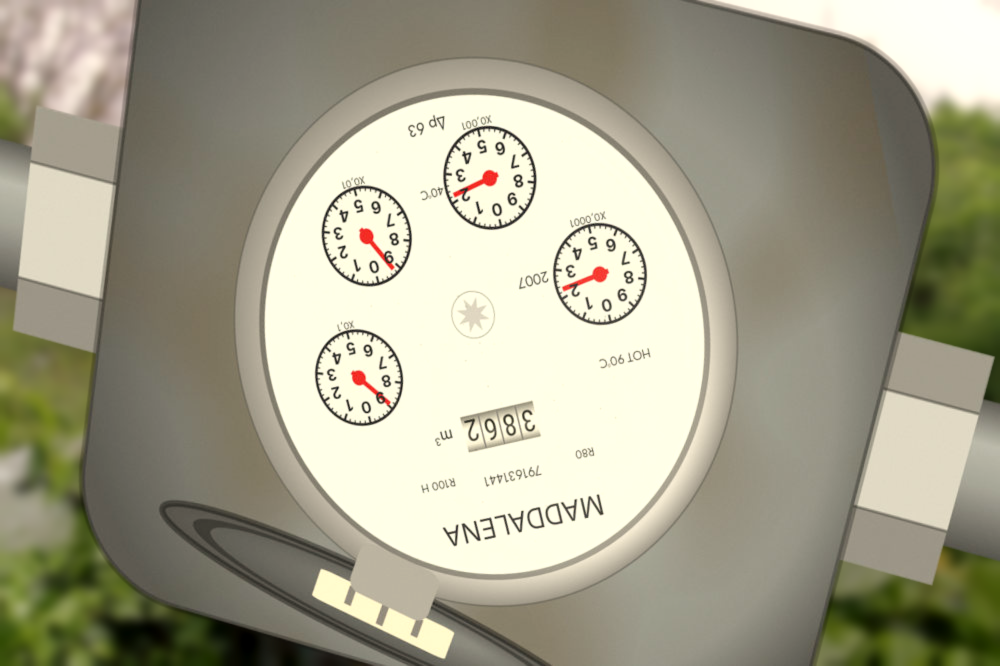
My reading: 3861.8922
